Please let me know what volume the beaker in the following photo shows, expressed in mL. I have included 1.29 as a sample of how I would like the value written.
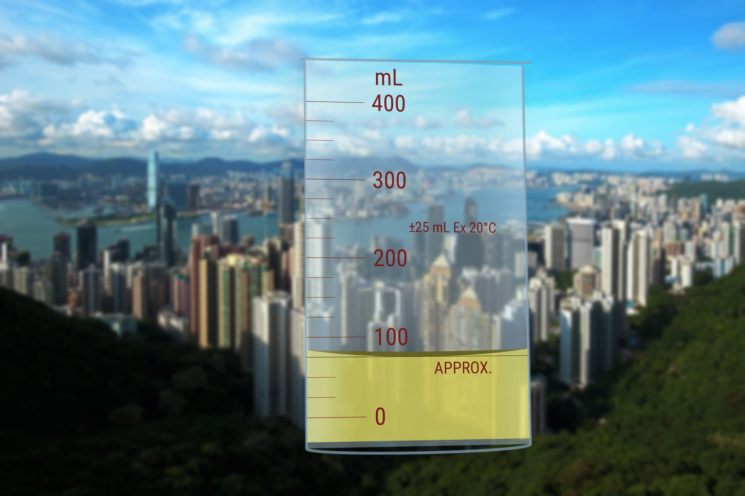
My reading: 75
